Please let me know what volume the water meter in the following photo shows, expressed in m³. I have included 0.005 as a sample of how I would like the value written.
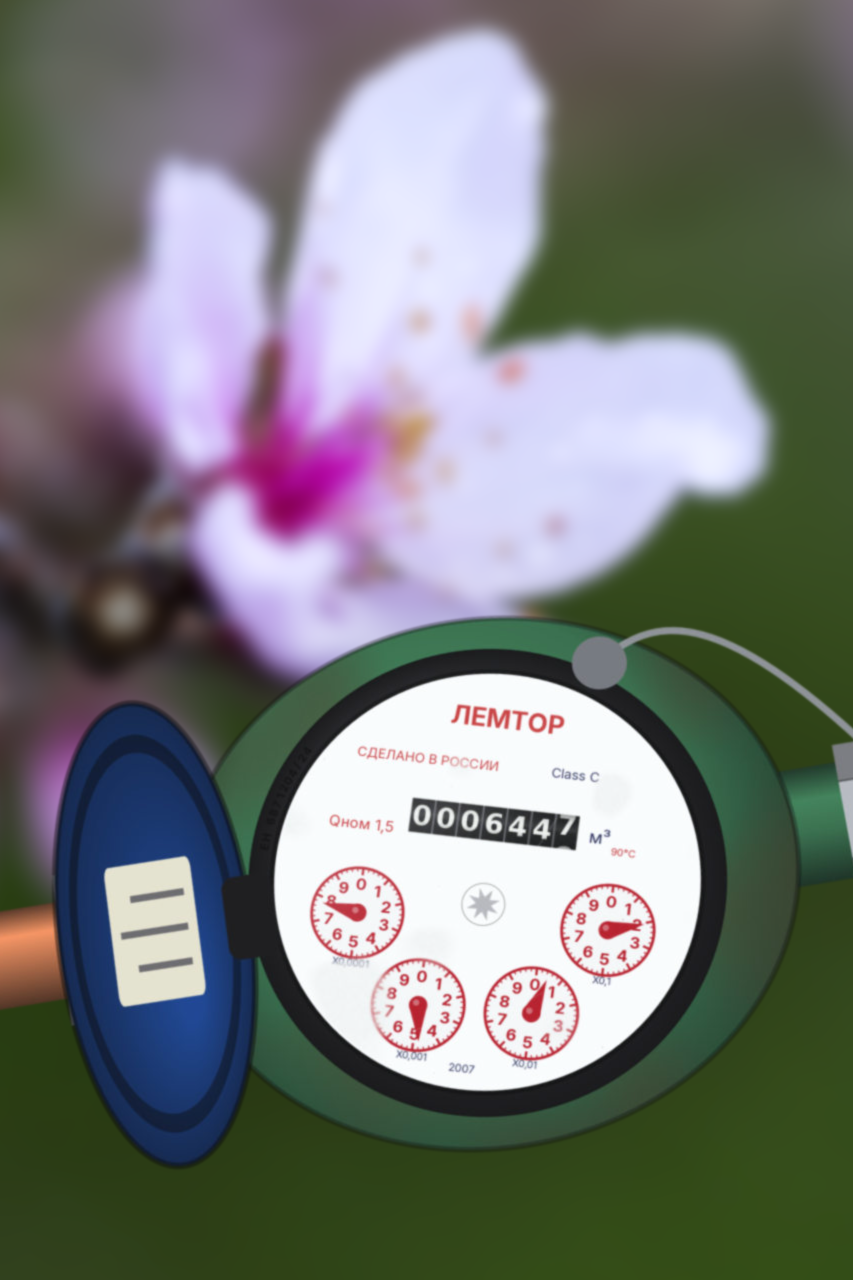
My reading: 6447.2047
